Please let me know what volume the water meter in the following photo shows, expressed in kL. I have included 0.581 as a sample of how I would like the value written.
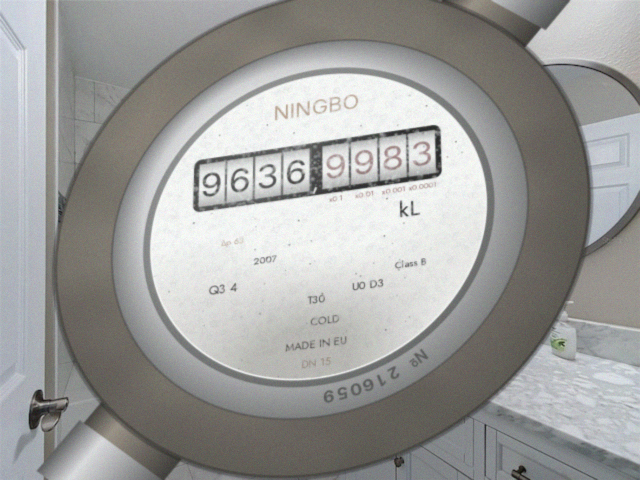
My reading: 9636.9983
